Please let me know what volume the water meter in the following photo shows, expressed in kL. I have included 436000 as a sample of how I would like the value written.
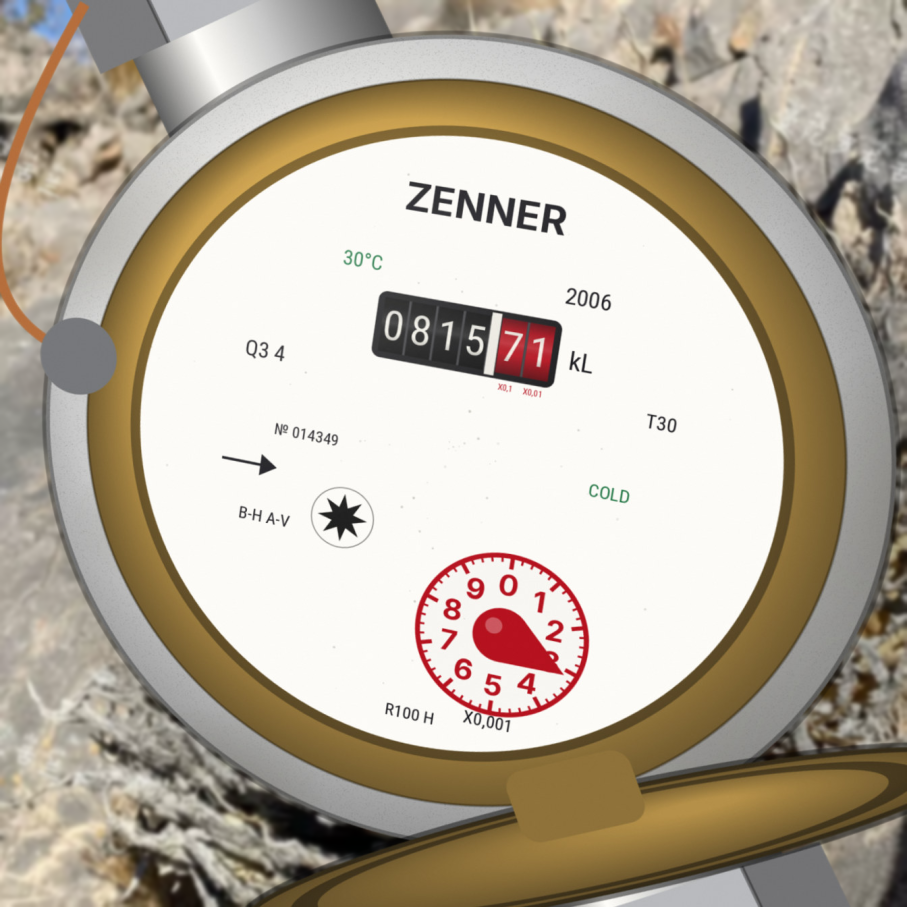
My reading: 815.713
